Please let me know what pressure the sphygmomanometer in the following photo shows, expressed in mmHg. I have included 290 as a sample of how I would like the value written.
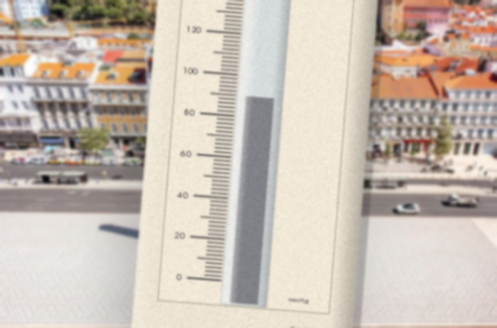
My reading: 90
